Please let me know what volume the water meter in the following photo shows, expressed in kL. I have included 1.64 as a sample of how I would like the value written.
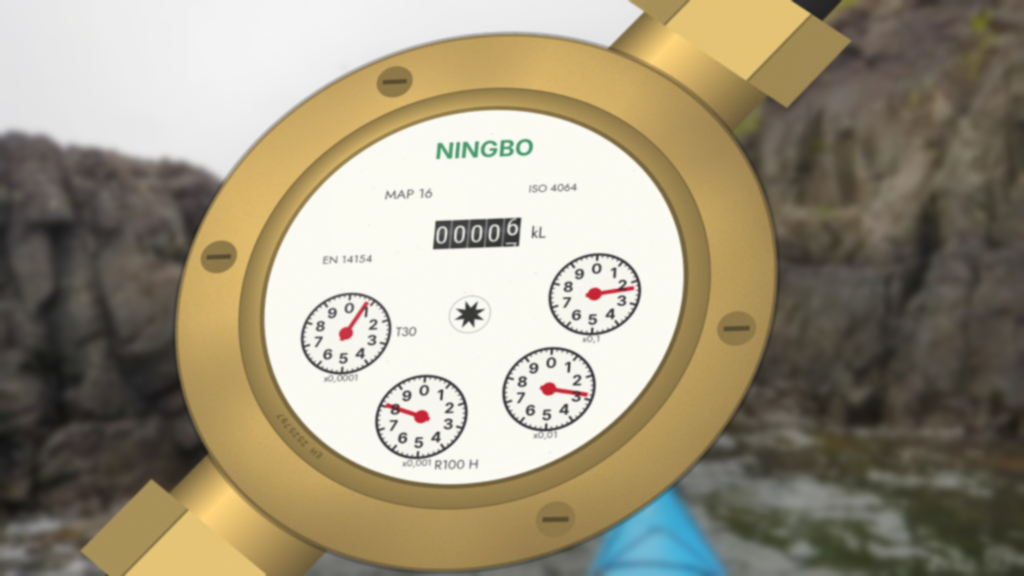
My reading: 6.2280
